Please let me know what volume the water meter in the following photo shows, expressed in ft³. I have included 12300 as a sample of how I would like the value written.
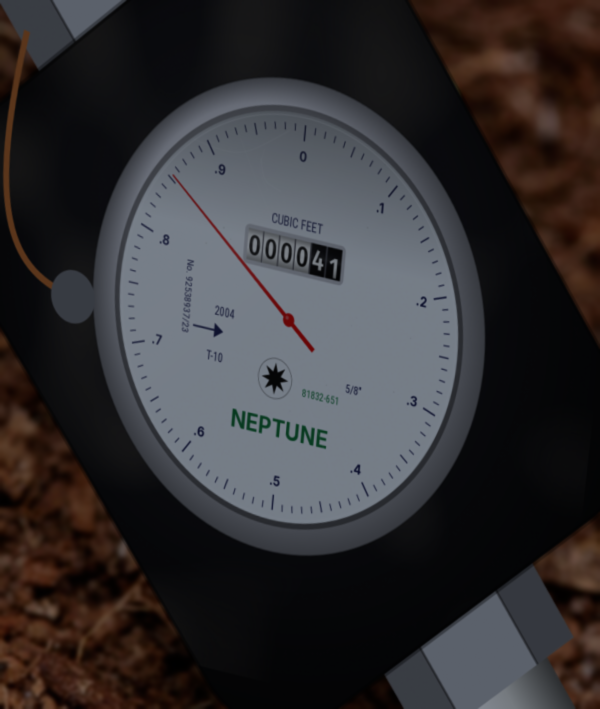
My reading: 40.85
